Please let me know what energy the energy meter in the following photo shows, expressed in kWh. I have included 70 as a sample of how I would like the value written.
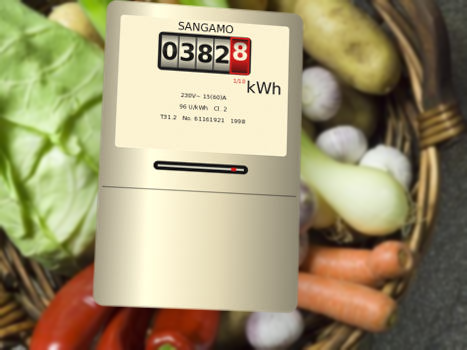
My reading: 382.8
